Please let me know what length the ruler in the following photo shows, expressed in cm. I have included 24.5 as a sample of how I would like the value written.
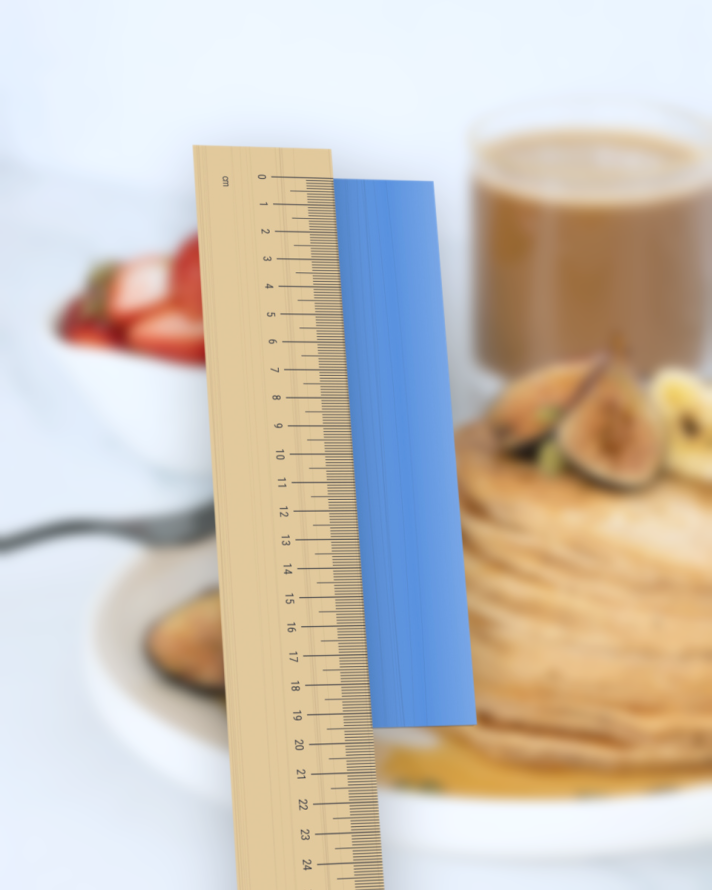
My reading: 19.5
